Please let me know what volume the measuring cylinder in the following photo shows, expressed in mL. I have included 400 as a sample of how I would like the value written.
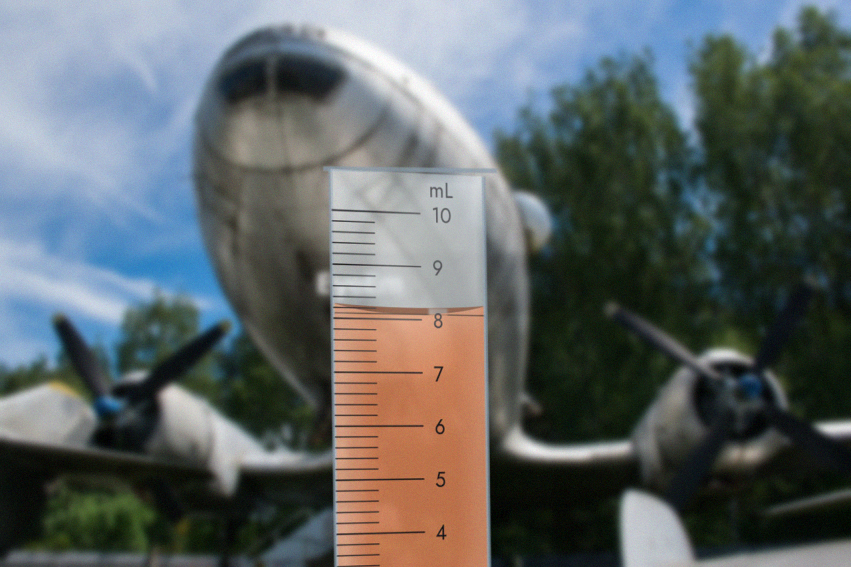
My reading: 8.1
